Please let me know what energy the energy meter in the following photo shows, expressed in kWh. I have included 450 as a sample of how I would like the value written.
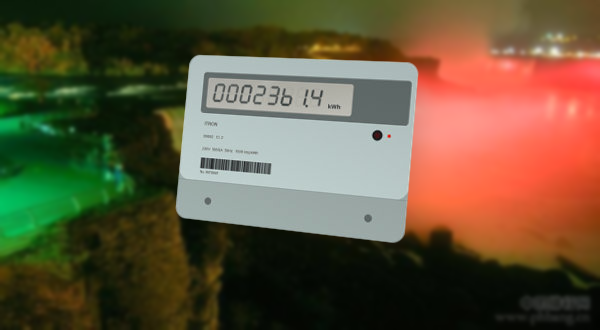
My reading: 2361.4
